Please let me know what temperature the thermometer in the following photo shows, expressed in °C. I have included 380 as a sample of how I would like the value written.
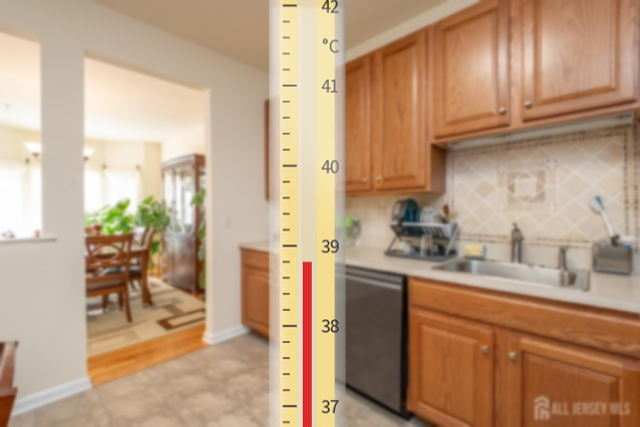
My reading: 38.8
